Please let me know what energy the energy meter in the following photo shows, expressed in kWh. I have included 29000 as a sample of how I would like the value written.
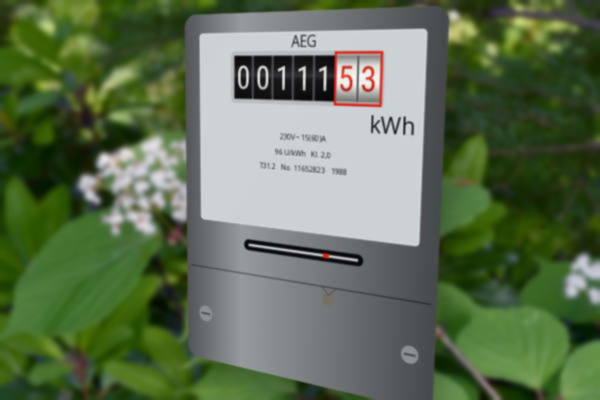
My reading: 111.53
